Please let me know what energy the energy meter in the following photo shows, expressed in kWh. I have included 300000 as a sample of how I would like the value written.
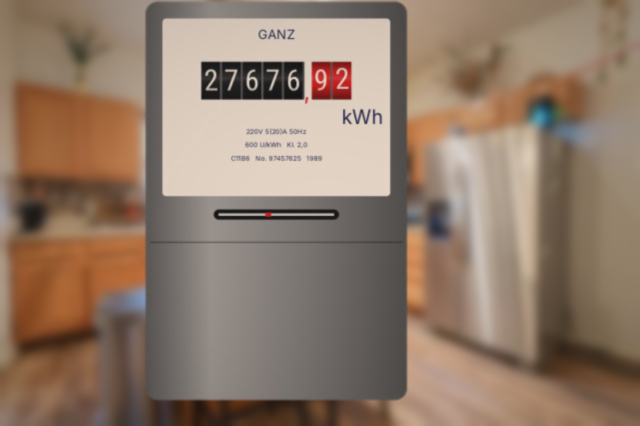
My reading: 27676.92
